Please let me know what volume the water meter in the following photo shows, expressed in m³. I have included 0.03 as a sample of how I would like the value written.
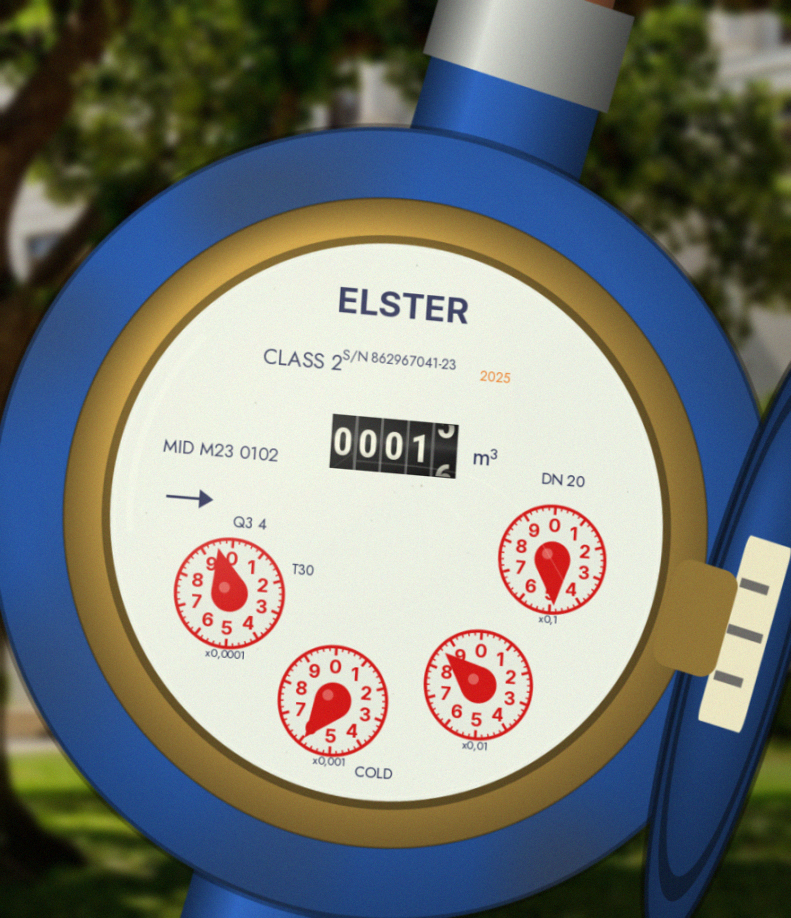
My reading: 15.4859
